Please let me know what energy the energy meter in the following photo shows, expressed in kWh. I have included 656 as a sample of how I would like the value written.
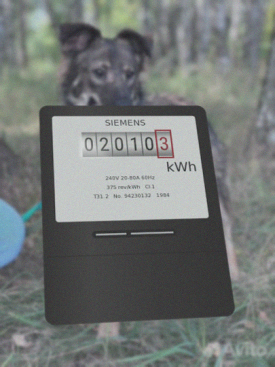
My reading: 2010.3
